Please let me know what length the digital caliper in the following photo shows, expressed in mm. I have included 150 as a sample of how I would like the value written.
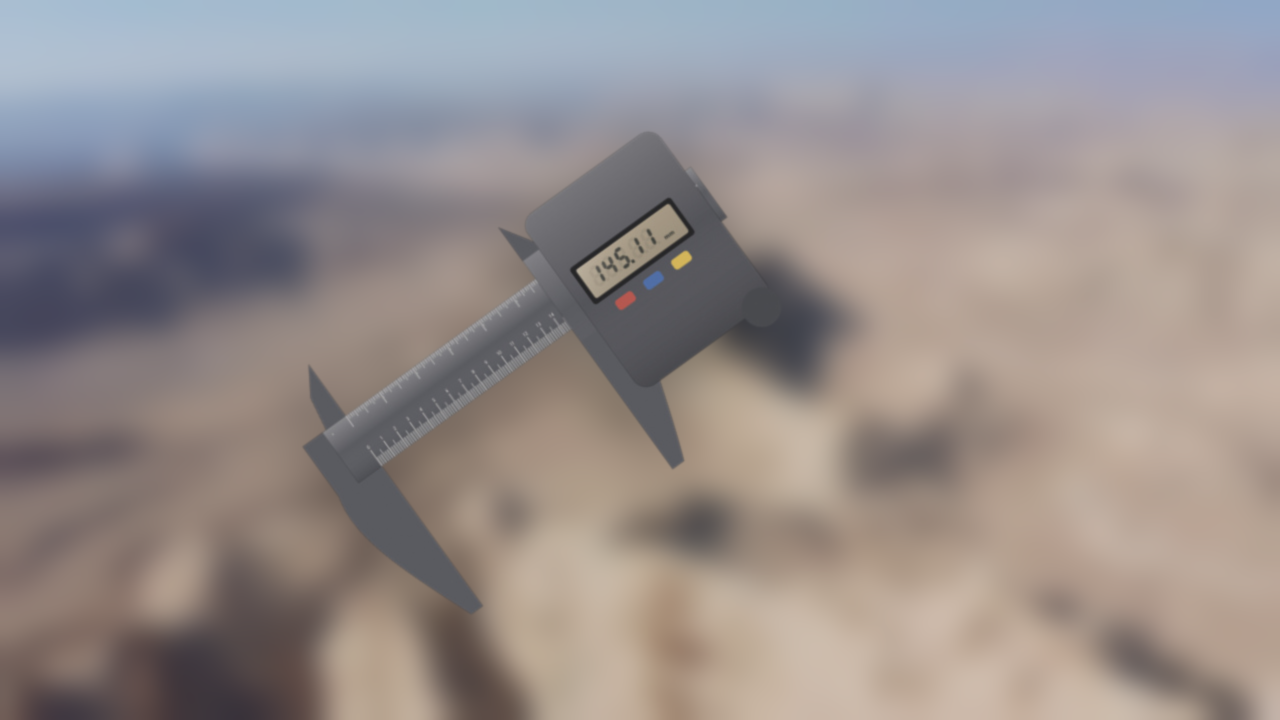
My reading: 145.11
